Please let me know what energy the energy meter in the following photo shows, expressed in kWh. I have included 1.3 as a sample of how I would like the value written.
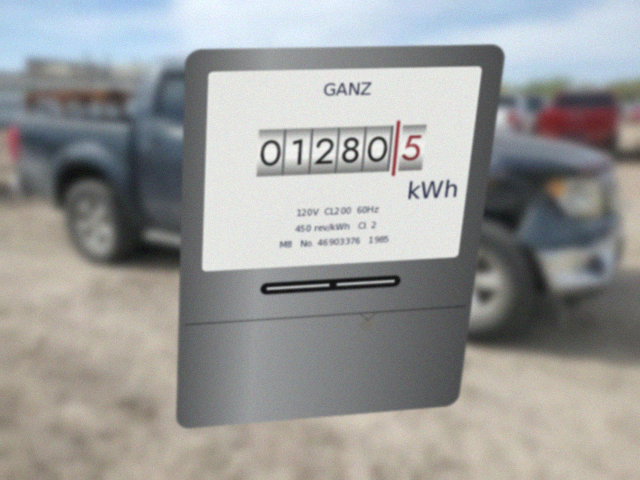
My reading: 1280.5
